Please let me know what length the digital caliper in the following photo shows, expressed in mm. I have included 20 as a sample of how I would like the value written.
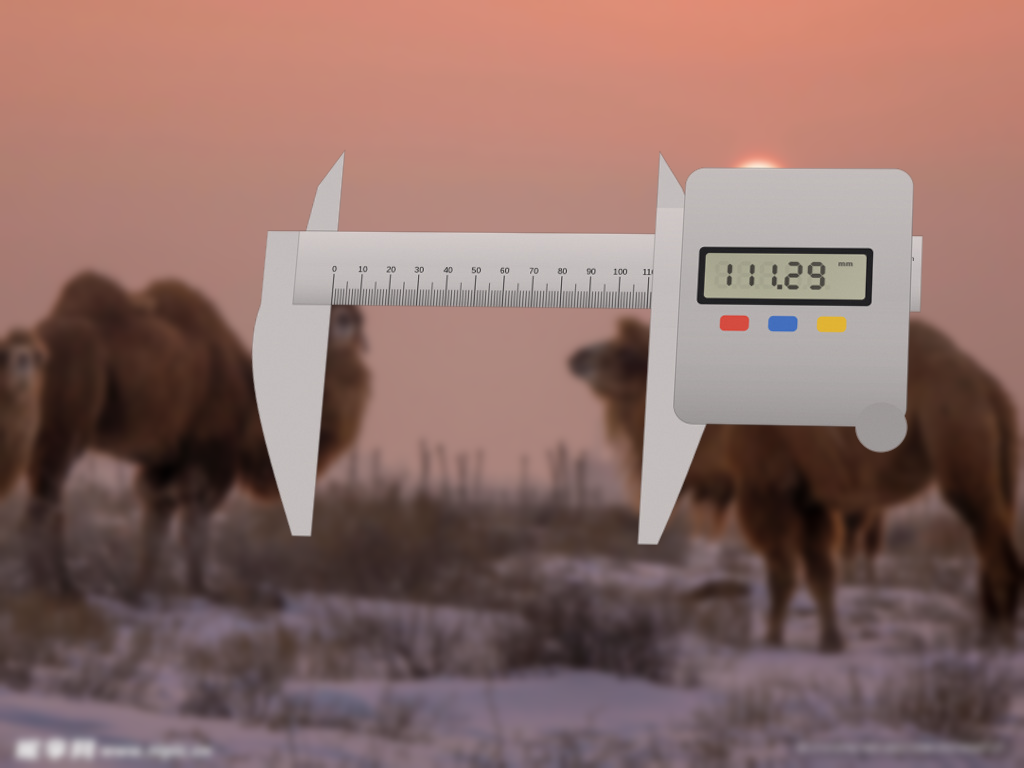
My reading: 111.29
